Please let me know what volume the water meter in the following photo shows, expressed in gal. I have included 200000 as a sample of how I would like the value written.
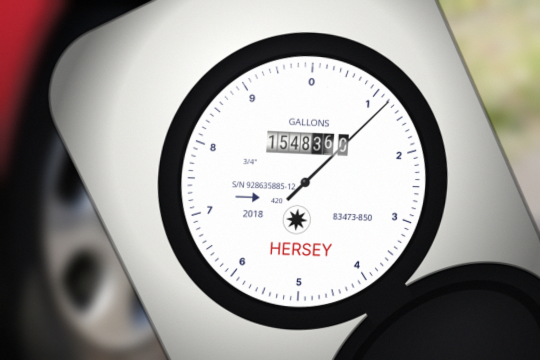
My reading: 1548361.2
